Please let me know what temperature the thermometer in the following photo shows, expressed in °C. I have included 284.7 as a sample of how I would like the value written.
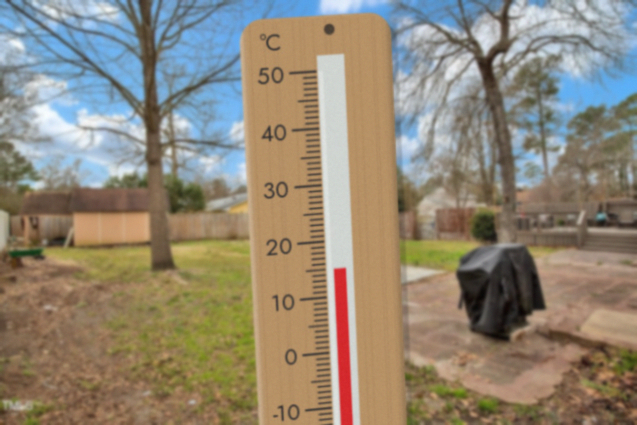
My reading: 15
